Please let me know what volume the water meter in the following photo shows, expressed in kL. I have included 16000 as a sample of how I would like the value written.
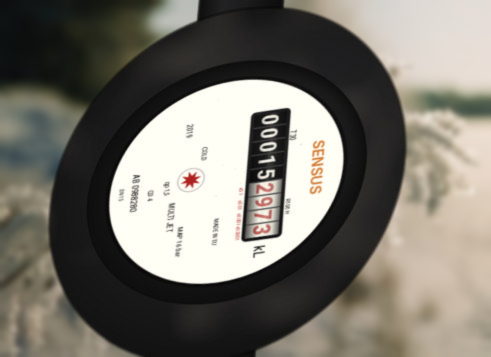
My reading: 15.2973
